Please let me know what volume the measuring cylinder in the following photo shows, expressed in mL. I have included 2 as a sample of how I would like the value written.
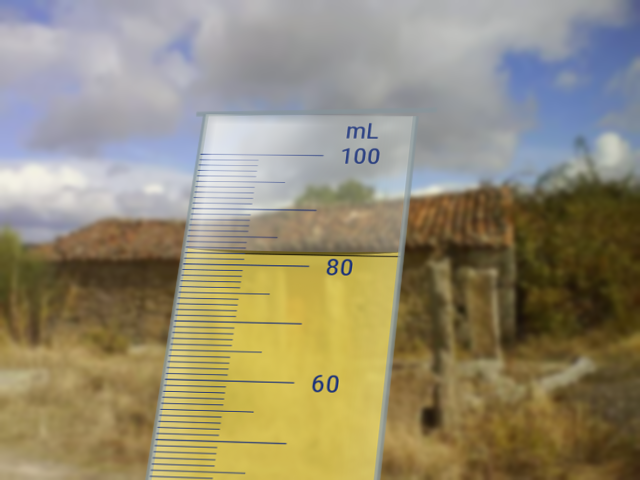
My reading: 82
